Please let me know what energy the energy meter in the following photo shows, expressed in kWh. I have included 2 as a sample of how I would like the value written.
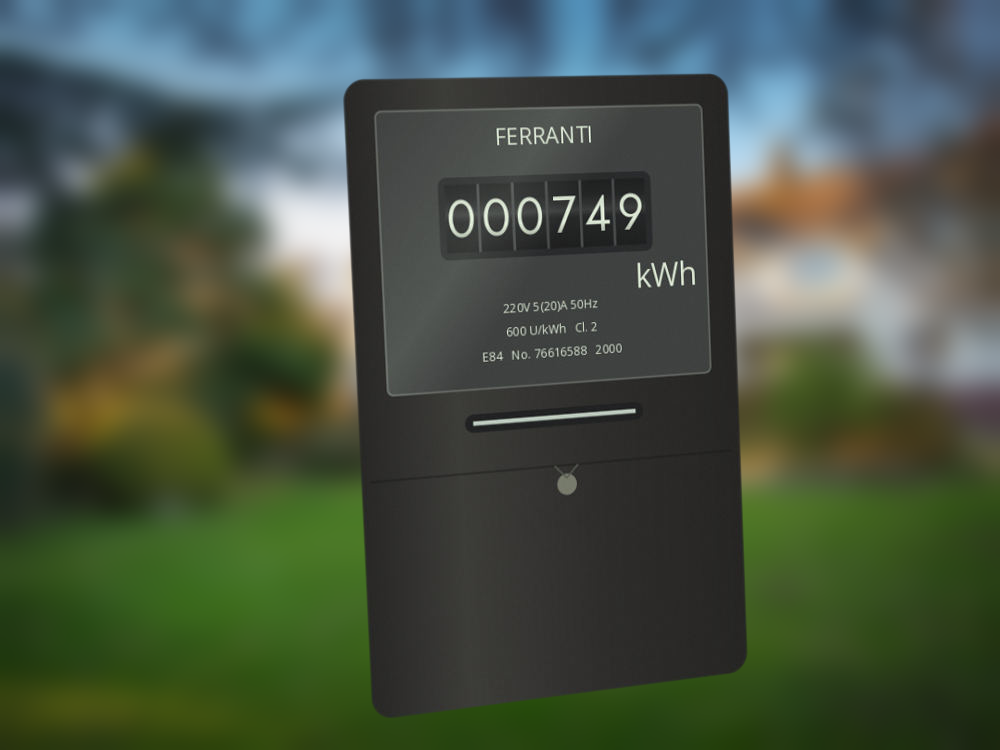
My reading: 749
